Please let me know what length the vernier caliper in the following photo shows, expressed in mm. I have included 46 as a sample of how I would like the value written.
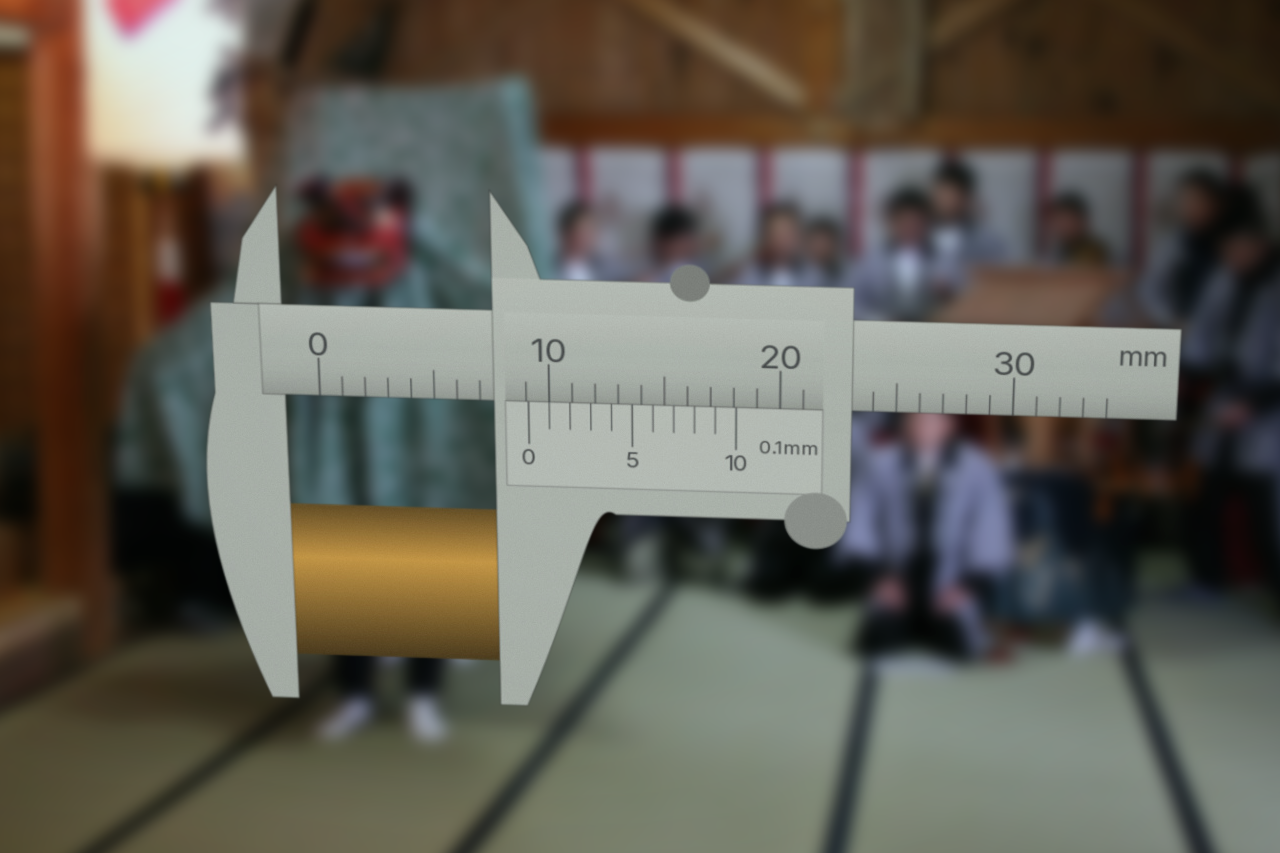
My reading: 9.1
